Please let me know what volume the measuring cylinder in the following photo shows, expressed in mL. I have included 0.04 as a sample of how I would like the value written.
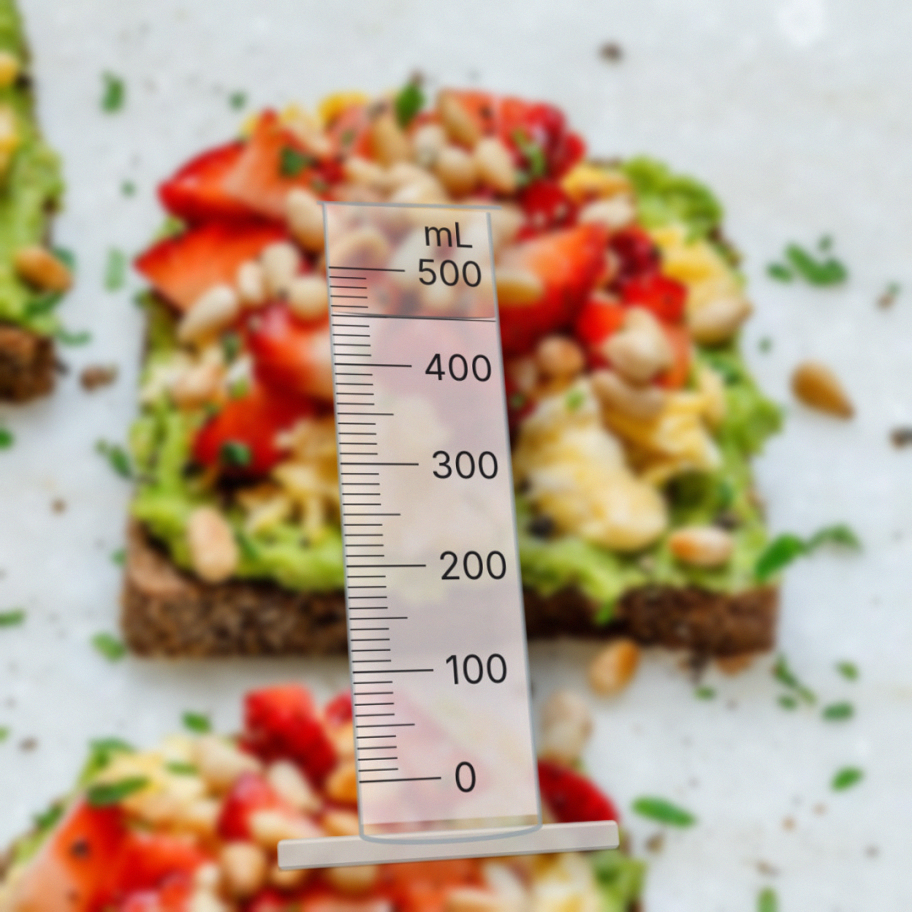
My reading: 450
